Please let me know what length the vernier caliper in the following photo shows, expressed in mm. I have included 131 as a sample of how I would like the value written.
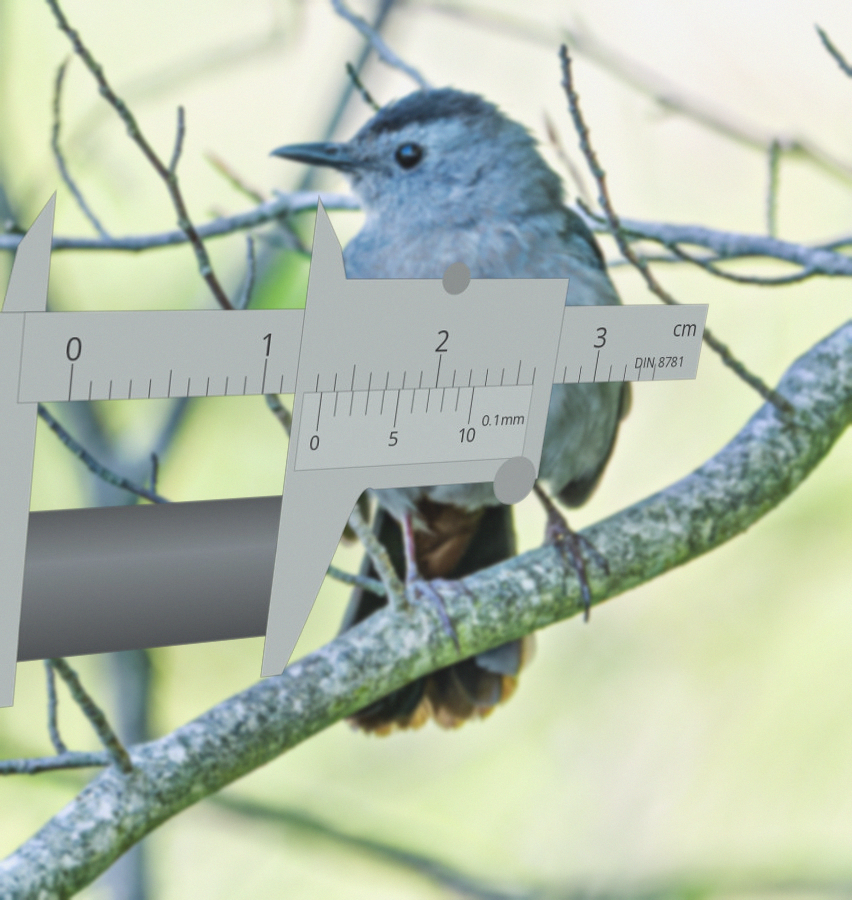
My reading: 13.3
